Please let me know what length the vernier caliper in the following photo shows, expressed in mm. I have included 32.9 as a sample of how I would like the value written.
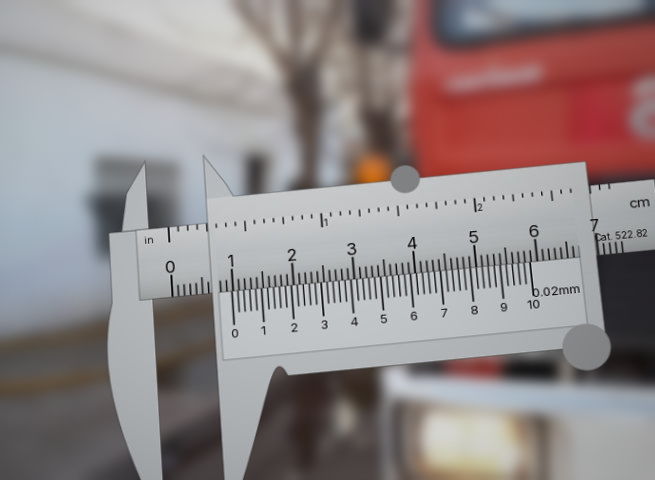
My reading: 9.8
